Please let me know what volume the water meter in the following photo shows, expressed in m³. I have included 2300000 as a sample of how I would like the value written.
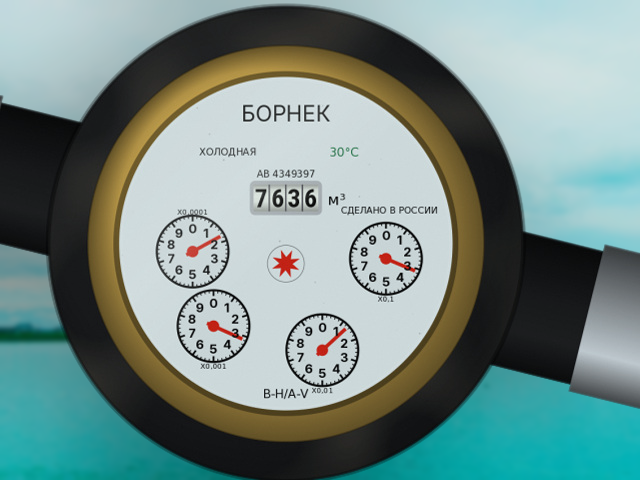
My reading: 7636.3131
